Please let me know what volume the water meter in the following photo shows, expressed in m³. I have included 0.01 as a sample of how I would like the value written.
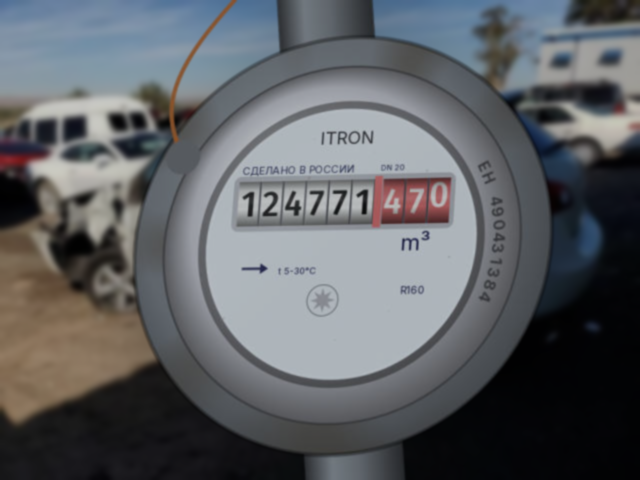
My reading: 124771.470
